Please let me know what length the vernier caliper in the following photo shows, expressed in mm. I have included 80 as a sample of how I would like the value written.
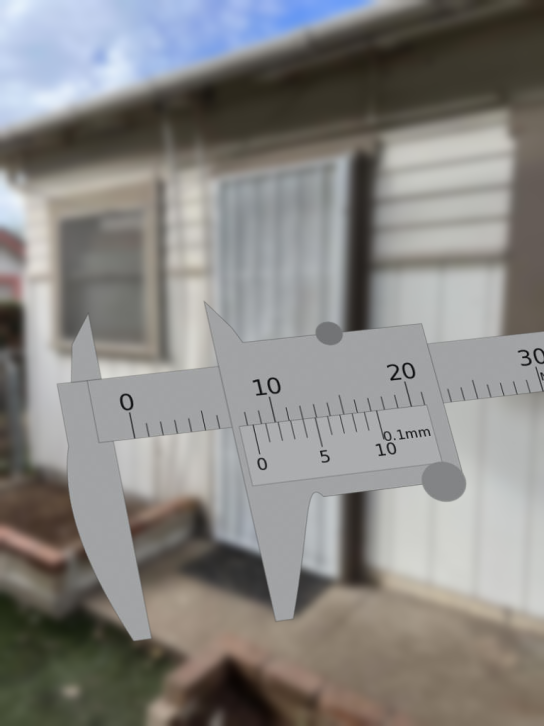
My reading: 8.4
